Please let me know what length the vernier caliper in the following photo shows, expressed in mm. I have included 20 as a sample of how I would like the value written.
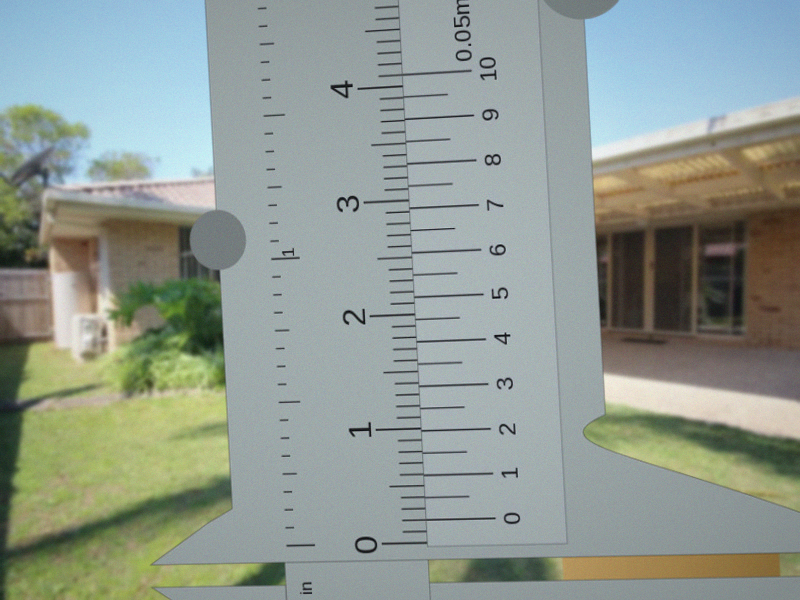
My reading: 2.0
